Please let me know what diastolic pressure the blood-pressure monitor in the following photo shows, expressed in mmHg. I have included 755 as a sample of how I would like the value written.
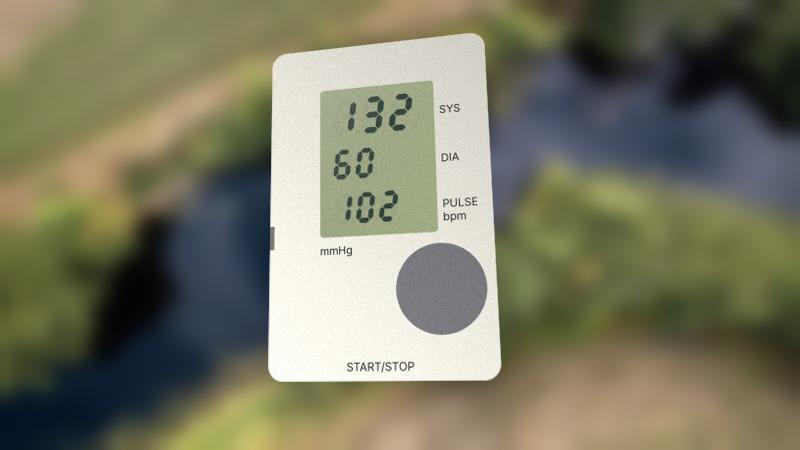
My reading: 60
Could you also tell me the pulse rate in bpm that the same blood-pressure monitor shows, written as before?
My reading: 102
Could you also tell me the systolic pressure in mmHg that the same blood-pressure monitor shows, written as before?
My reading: 132
